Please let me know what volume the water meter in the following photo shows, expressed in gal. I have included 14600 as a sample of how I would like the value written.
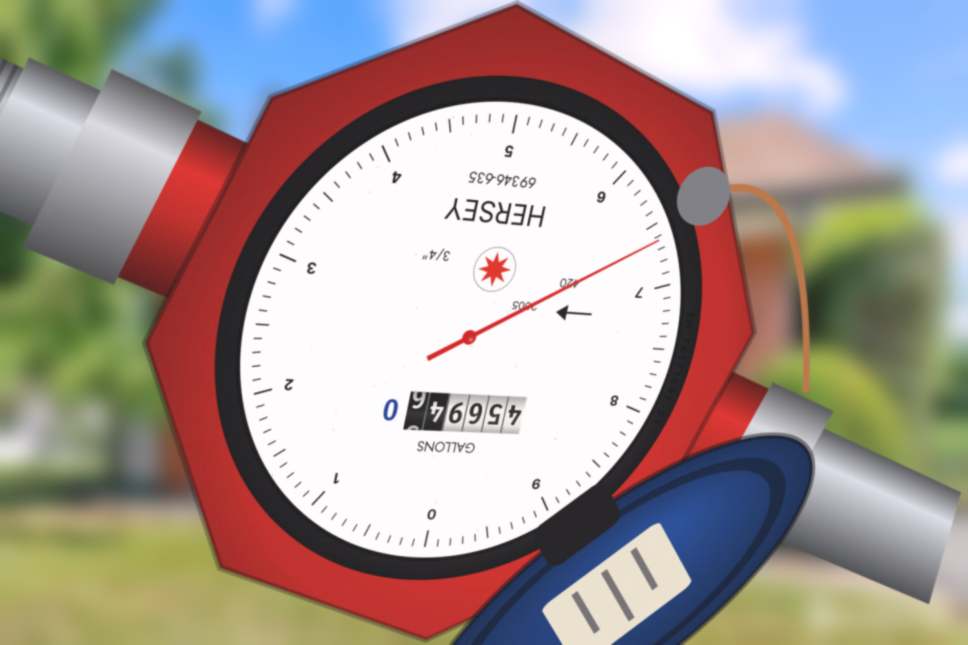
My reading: 4569456.6
